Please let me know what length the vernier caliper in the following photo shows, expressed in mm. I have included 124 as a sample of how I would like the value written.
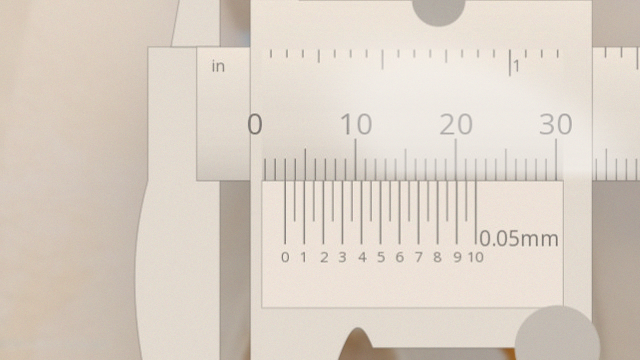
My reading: 3.0
